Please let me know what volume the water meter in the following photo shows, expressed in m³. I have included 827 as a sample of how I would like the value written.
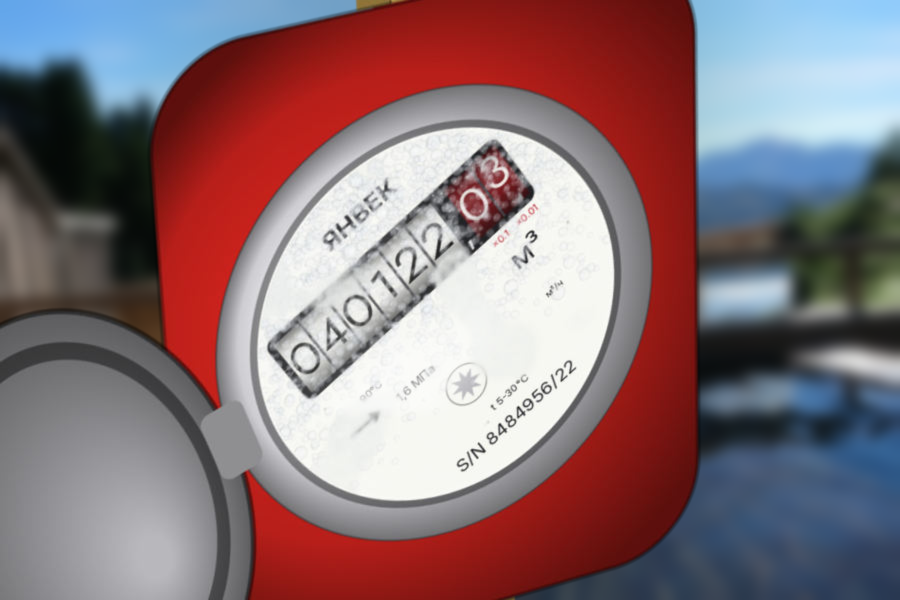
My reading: 40122.03
